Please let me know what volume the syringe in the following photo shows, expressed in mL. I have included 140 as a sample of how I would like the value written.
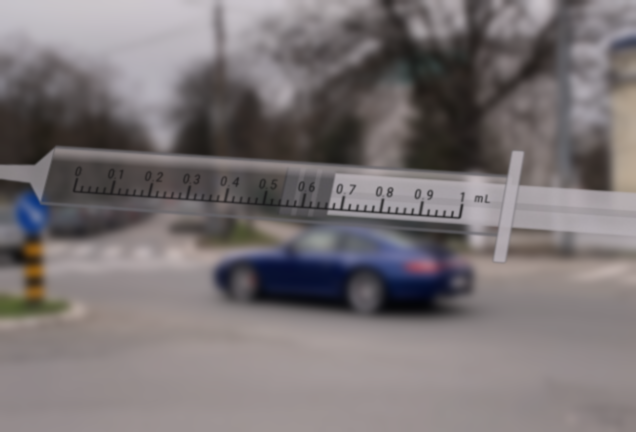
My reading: 0.54
